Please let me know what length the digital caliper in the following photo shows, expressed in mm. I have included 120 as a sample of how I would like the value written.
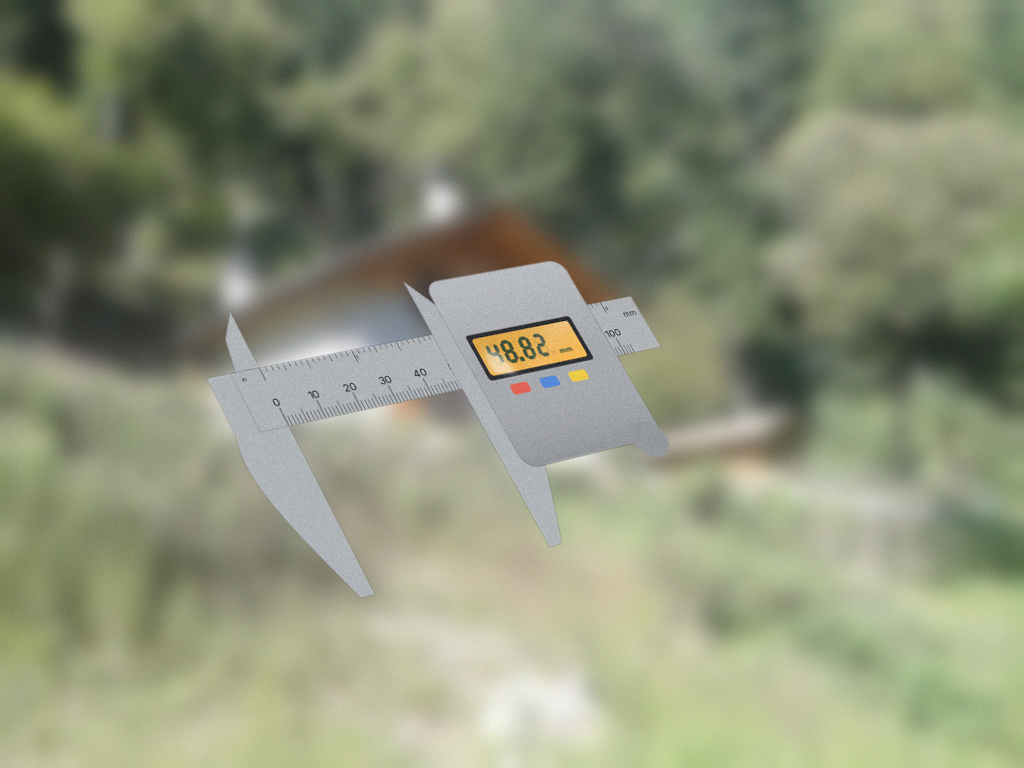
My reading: 48.82
